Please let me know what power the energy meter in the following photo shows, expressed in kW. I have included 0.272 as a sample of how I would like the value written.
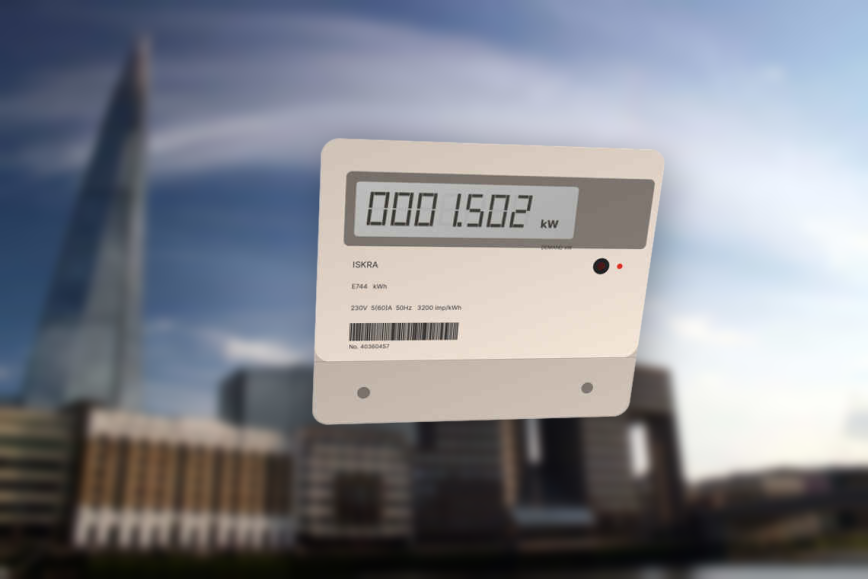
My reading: 1.502
